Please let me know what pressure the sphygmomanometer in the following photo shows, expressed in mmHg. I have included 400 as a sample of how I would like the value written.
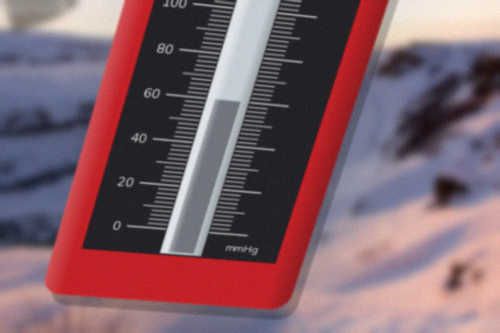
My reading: 60
